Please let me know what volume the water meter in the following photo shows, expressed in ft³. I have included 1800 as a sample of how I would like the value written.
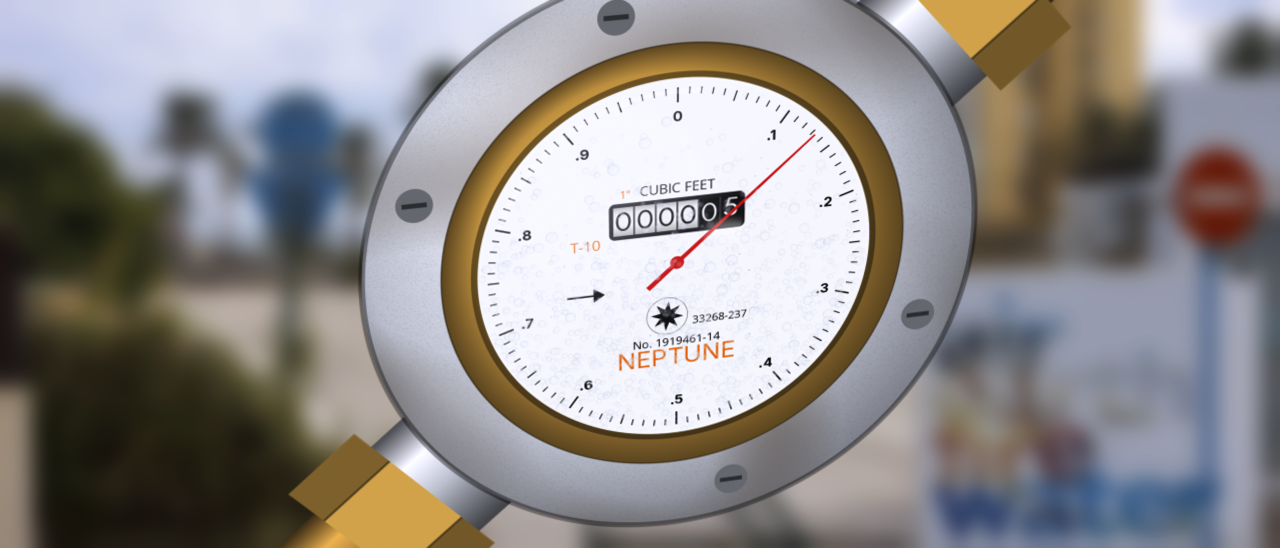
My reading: 5.13
